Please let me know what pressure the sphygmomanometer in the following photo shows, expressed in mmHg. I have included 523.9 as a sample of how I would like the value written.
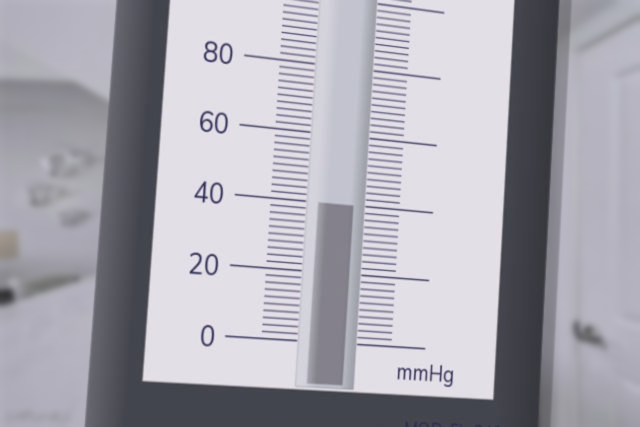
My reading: 40
